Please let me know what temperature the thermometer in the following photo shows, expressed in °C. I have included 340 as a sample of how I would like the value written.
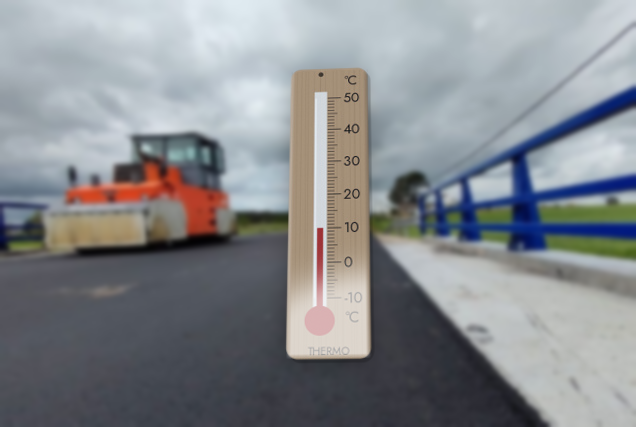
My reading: 10
